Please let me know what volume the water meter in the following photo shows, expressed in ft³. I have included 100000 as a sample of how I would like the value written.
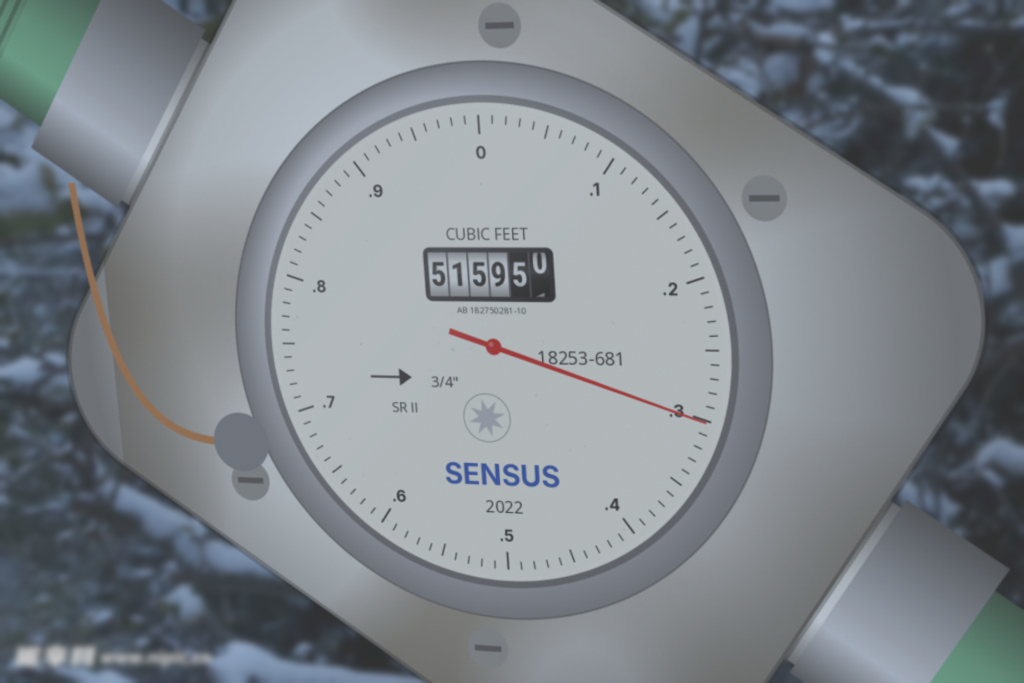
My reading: 515950.30
